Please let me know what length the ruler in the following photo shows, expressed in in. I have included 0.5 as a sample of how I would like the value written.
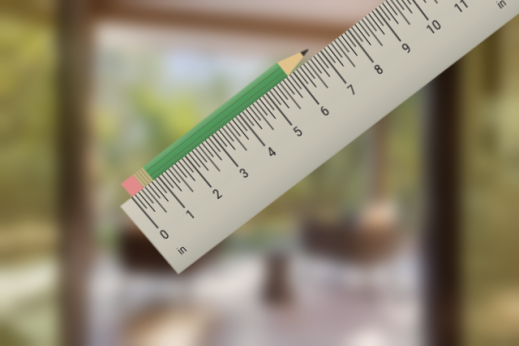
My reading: 6.75
